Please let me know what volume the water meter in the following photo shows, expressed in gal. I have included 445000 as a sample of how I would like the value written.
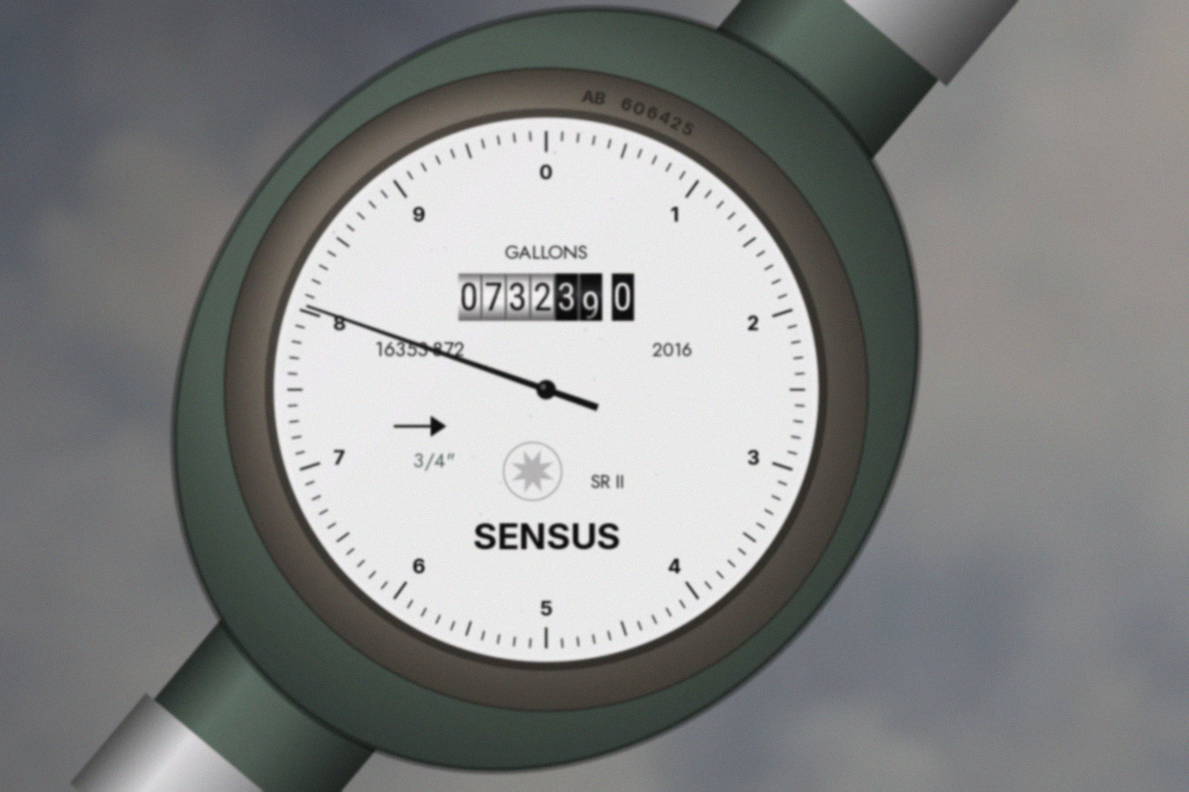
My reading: 732388.0
